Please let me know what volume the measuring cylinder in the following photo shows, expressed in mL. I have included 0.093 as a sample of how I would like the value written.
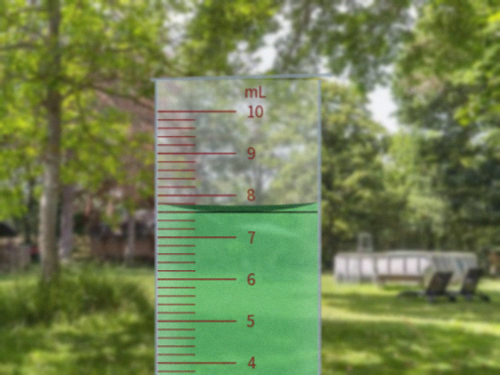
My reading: 7.6
